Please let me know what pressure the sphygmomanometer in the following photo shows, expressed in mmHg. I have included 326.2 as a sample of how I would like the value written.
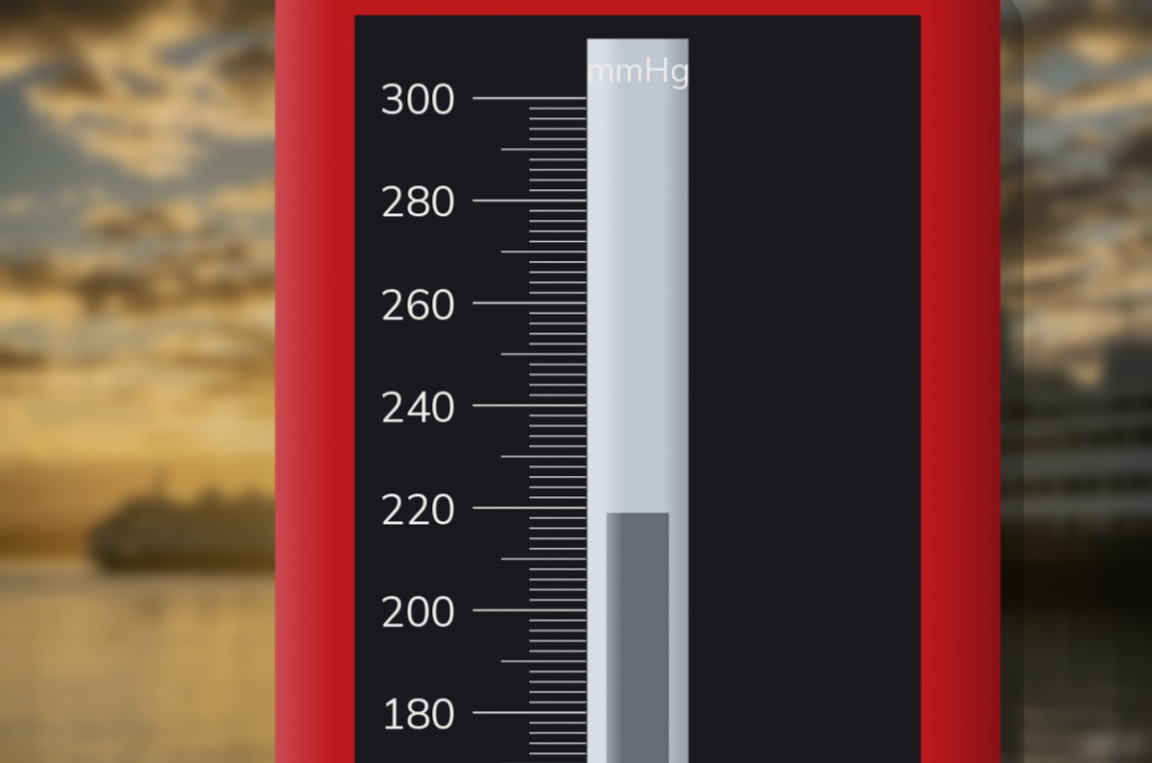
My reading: 219
